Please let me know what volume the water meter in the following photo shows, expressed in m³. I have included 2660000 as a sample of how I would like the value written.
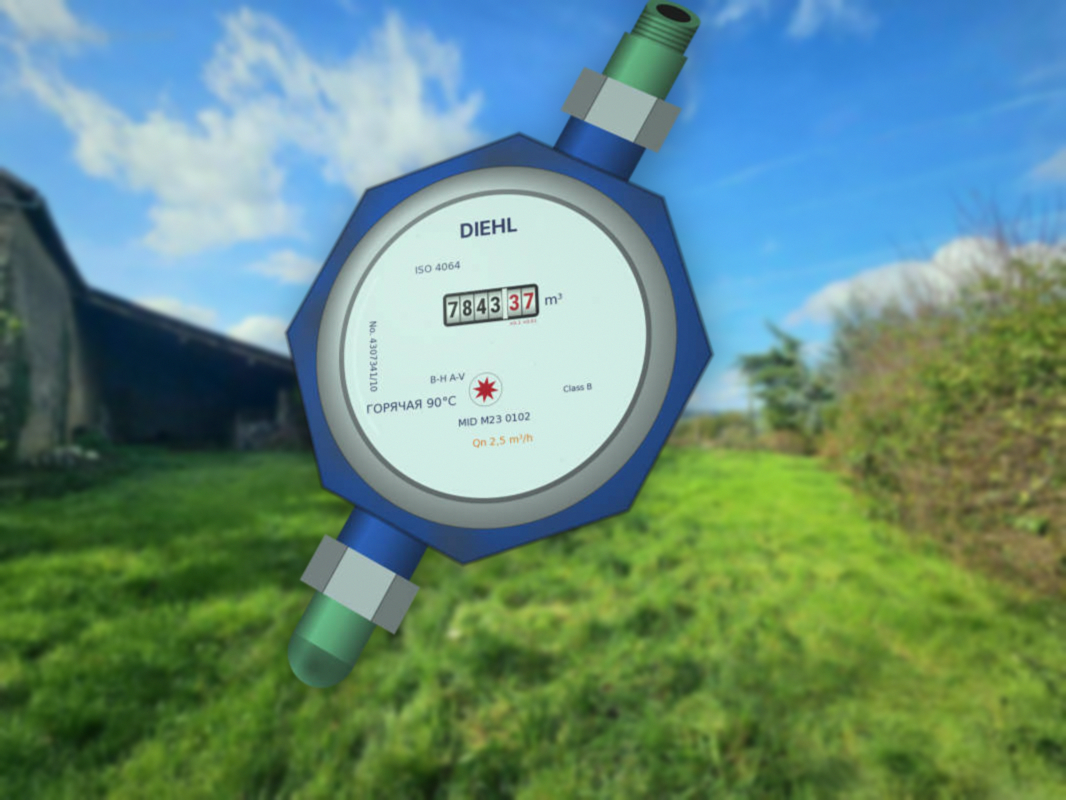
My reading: 7843.37
